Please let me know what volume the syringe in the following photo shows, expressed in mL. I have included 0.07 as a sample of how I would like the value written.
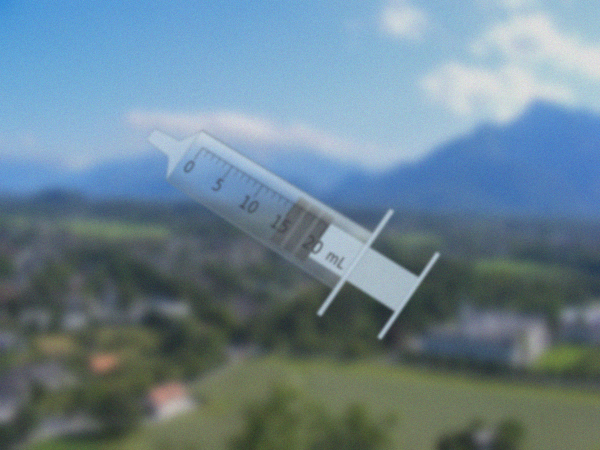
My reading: 15
